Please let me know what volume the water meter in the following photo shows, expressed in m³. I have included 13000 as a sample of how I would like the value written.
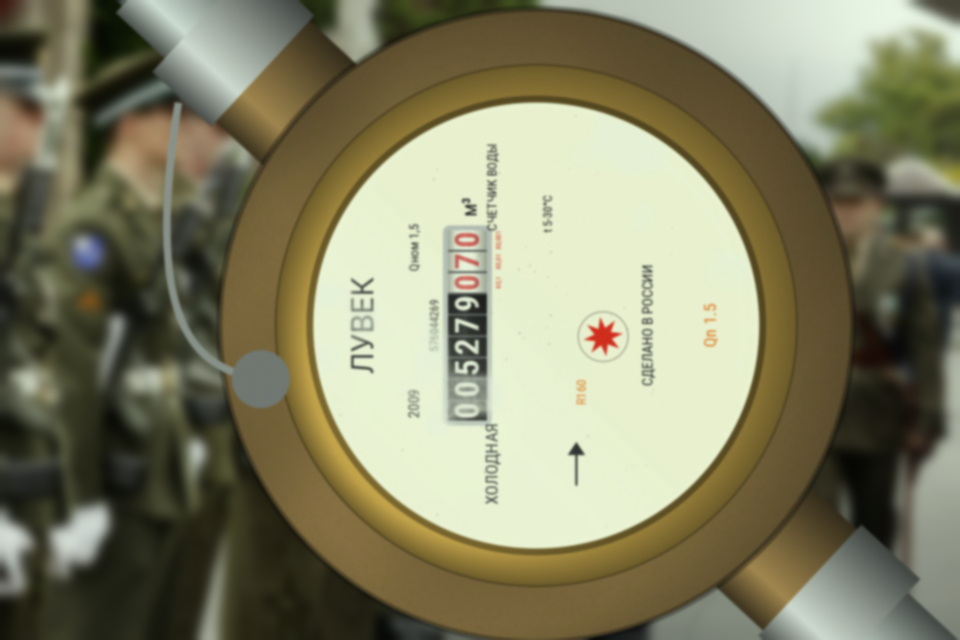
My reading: 5279.070
